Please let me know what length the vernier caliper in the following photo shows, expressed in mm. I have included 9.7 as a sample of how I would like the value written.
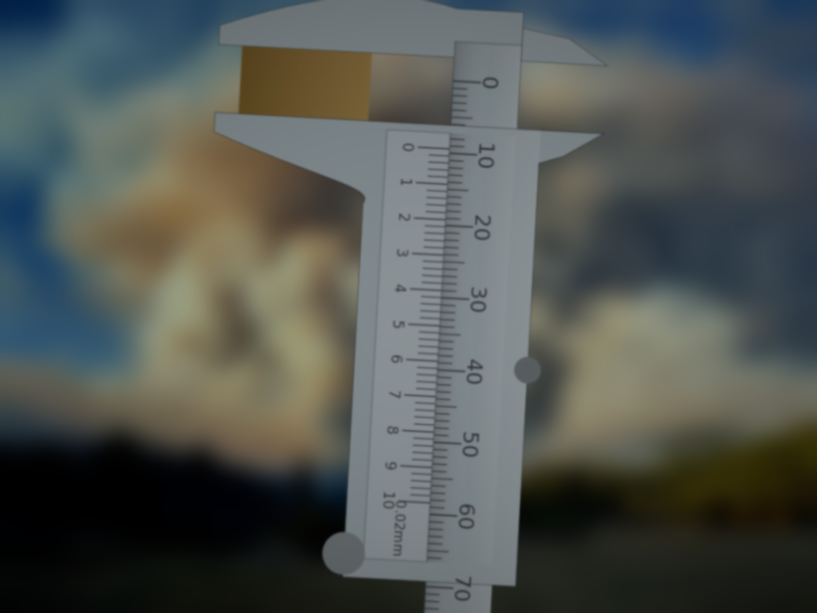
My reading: 9.4
